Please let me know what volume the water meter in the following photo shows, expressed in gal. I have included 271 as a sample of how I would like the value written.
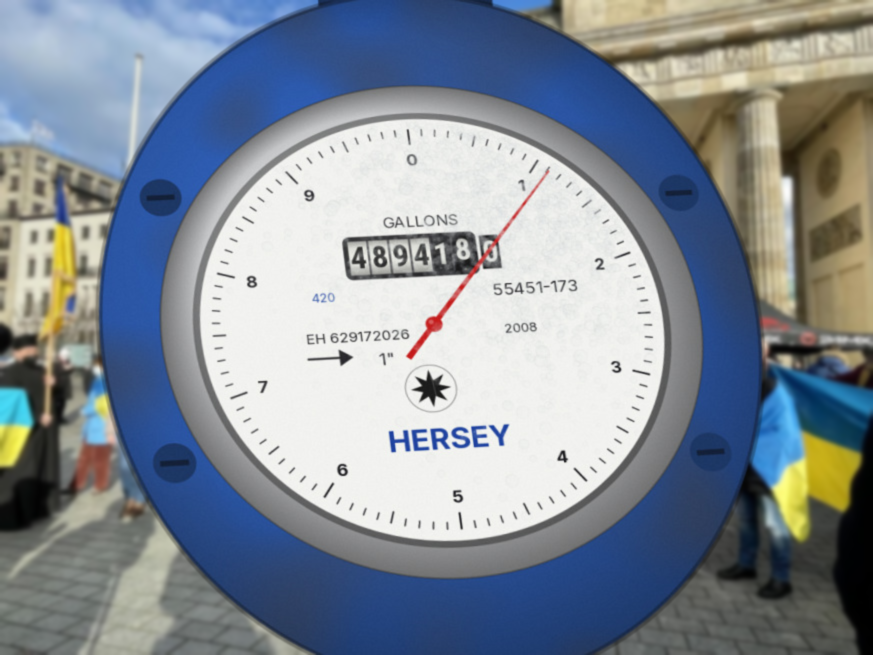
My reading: 4894181.1
